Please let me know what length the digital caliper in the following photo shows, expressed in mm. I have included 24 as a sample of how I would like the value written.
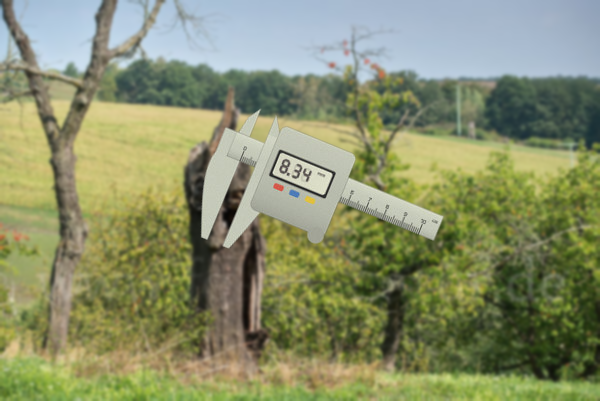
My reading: 8.34
